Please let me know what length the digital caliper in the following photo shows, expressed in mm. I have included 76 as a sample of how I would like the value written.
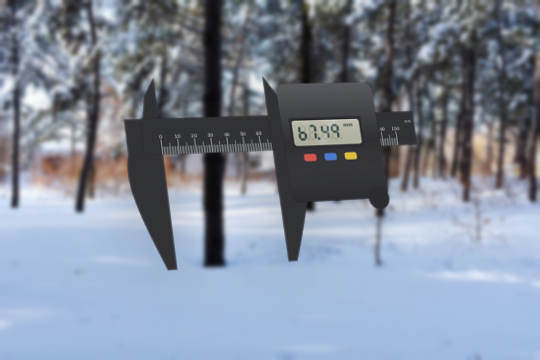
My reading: 67.49
